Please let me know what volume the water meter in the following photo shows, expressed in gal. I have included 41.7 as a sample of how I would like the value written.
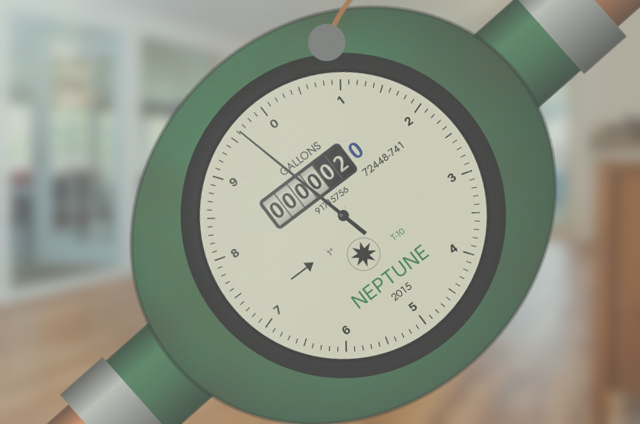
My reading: 19.6
